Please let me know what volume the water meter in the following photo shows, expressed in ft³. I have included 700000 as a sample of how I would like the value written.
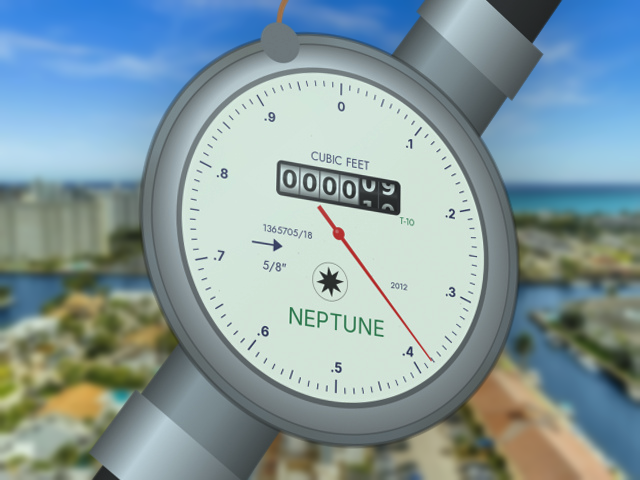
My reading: 9.38
